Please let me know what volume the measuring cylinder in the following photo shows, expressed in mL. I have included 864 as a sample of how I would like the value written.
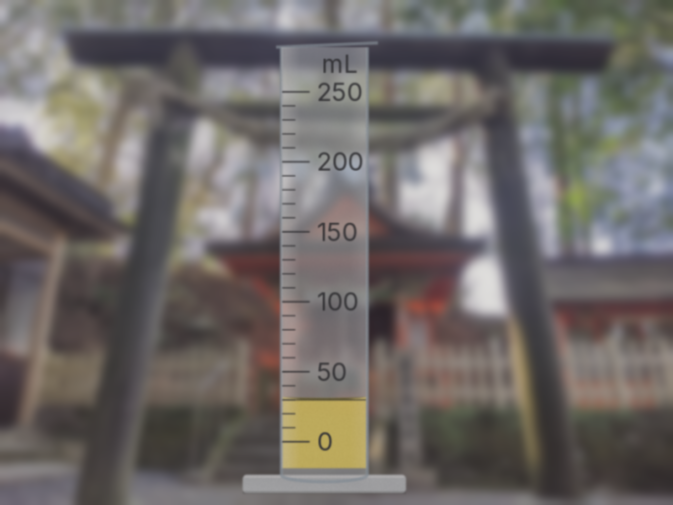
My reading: 30
